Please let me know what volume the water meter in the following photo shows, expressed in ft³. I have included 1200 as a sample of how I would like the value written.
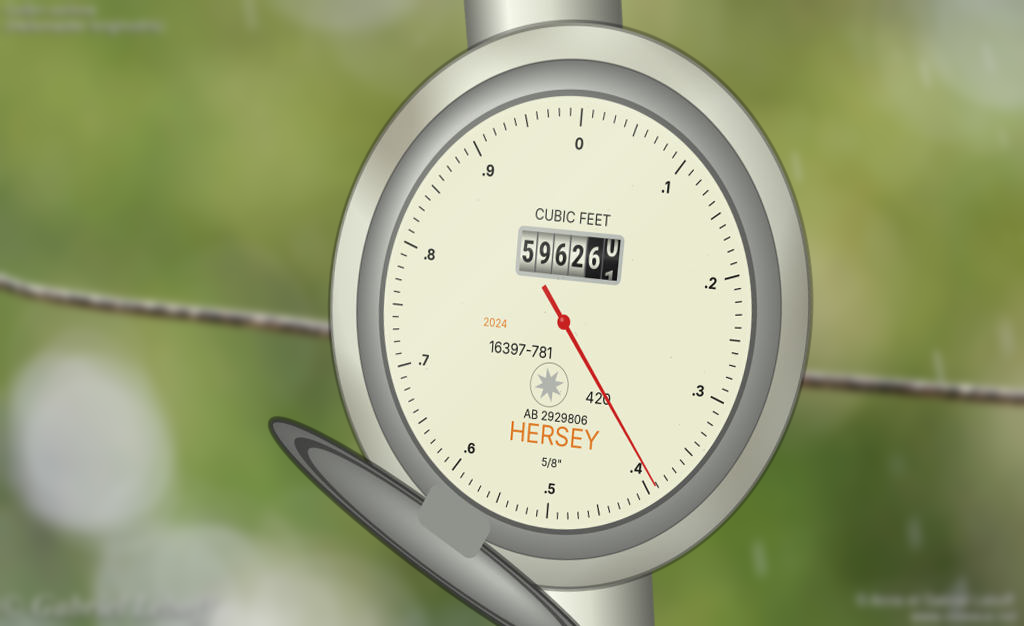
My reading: 596260.39
